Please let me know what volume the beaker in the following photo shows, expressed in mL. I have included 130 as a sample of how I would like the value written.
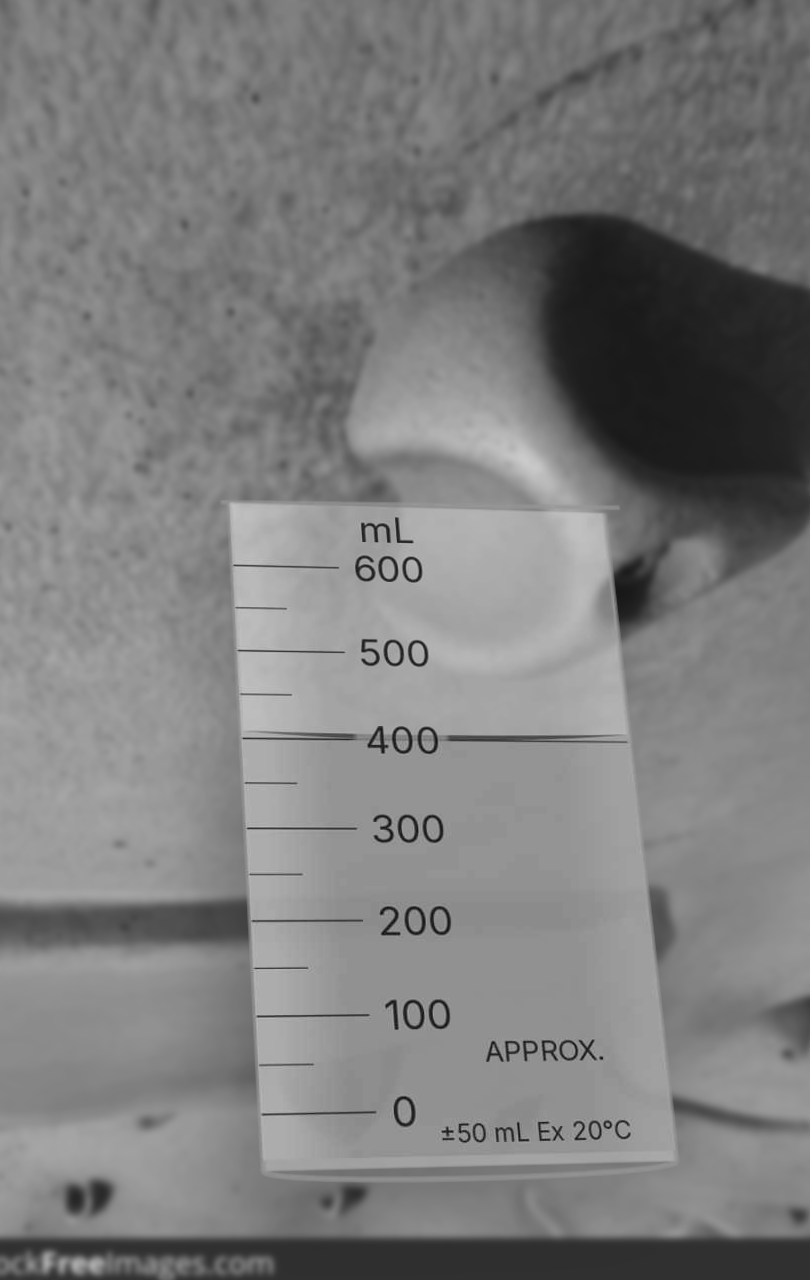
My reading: 400
